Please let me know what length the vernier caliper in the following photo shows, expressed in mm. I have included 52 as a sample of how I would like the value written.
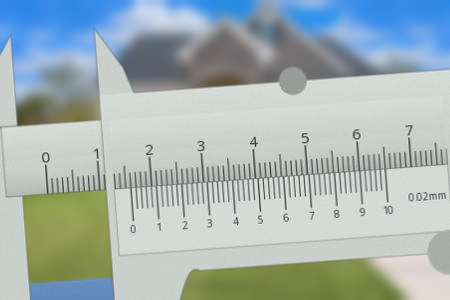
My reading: 16.0
